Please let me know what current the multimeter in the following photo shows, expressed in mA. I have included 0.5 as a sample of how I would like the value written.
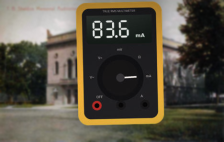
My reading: 83.6
